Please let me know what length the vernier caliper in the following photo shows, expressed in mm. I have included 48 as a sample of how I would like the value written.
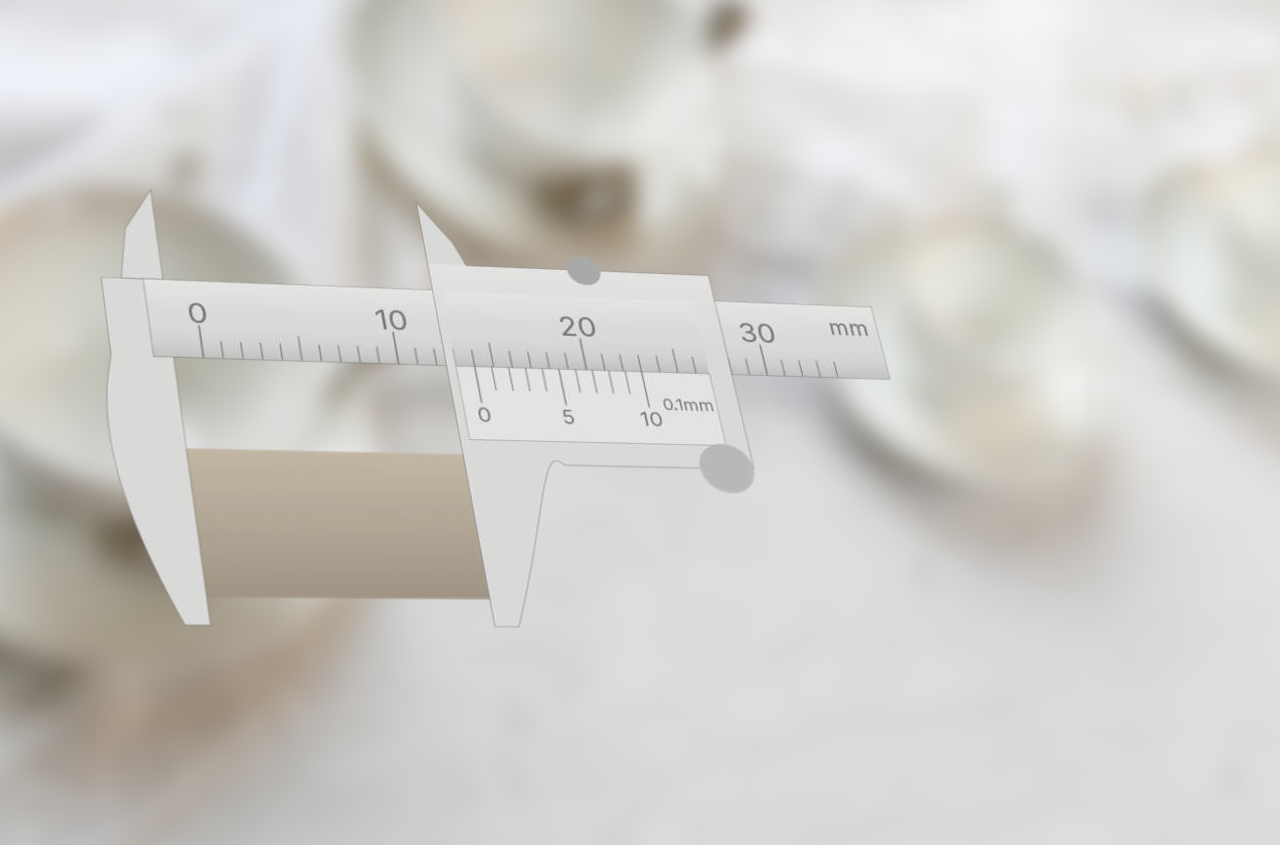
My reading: 14.0
